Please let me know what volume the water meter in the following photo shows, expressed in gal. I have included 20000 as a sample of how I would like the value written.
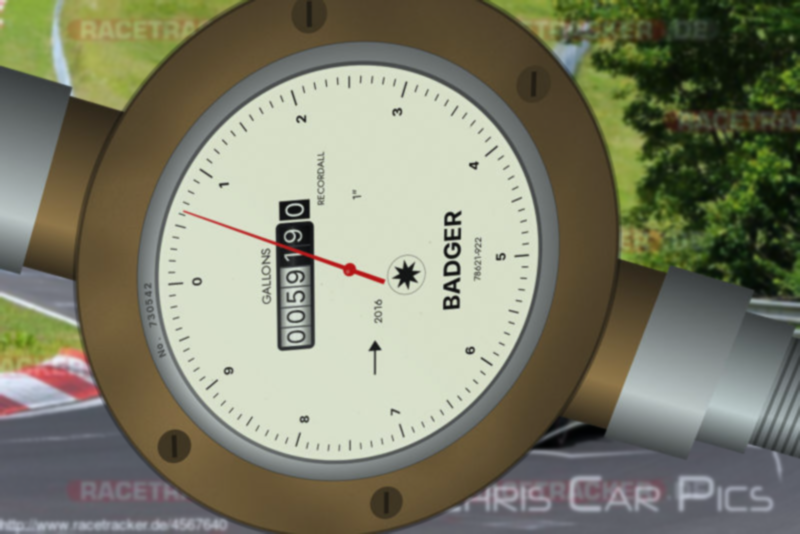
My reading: 59190.6
